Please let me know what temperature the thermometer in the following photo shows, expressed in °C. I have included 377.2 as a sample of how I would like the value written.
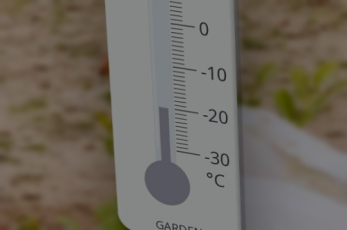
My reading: -20
